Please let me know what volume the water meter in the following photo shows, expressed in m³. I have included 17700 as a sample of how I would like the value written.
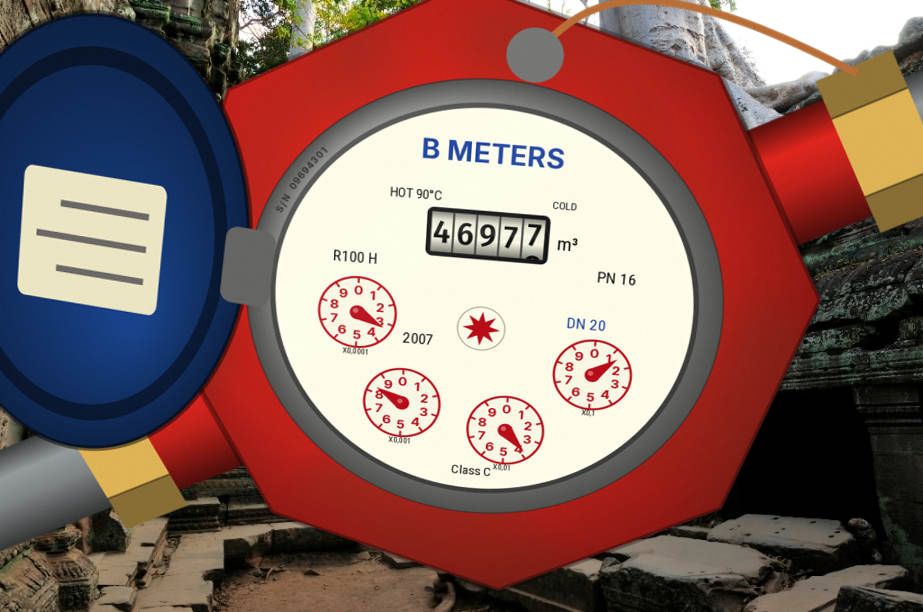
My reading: 46977.1383
